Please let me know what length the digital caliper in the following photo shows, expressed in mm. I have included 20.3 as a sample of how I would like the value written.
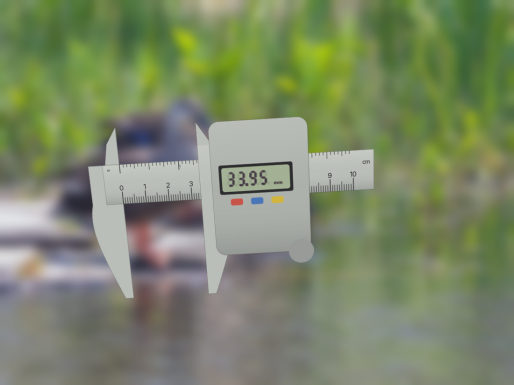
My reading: 33.95
